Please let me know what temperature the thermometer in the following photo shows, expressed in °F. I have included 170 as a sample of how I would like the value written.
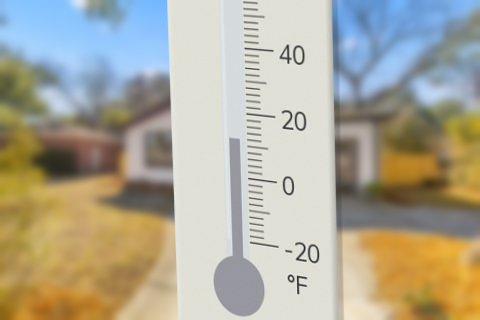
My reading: 12
